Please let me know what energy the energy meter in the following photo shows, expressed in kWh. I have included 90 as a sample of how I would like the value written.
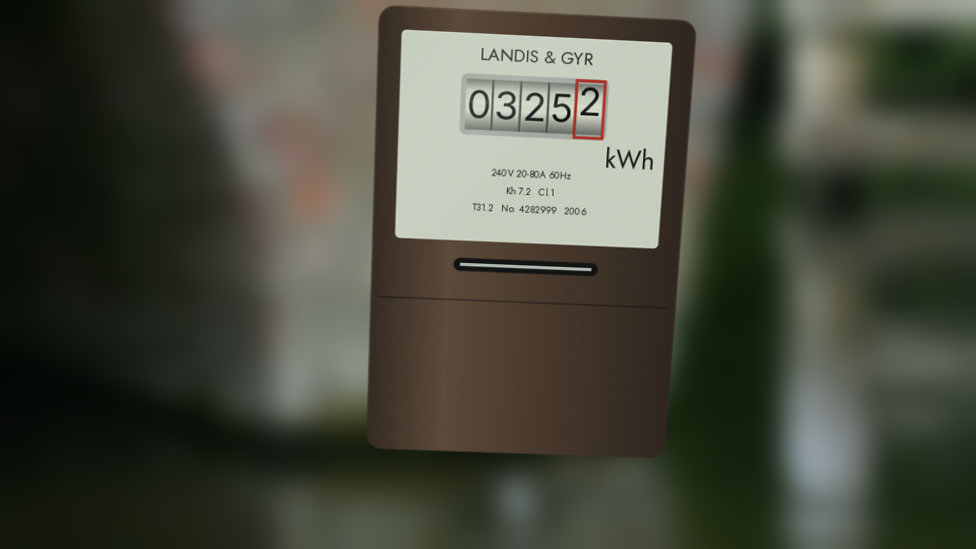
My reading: 325.2
